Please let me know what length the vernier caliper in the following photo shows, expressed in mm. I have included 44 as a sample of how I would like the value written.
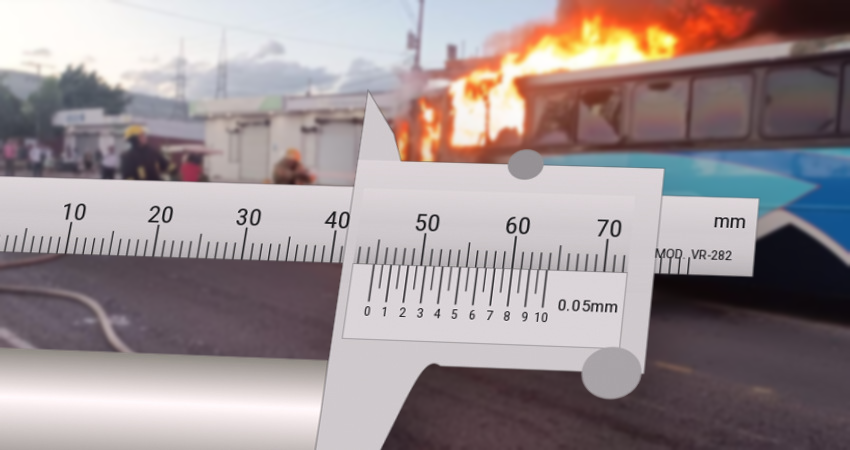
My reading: 44.8
